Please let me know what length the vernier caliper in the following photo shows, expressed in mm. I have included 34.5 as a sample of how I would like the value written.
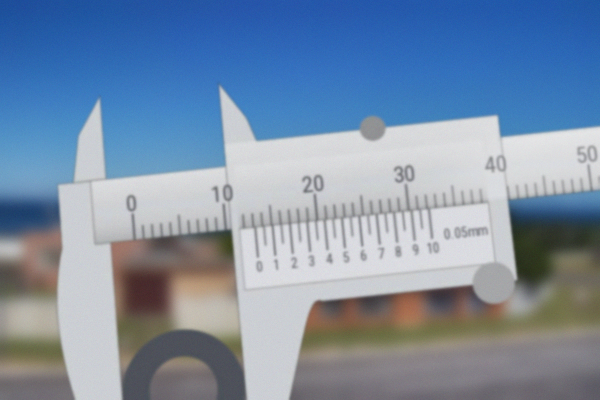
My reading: 13.2
